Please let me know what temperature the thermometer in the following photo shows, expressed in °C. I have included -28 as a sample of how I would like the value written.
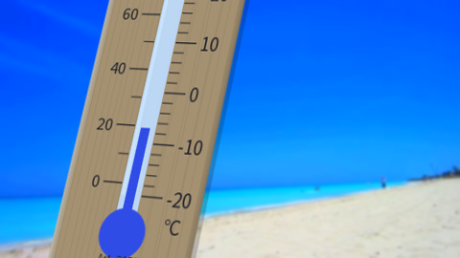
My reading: -7
